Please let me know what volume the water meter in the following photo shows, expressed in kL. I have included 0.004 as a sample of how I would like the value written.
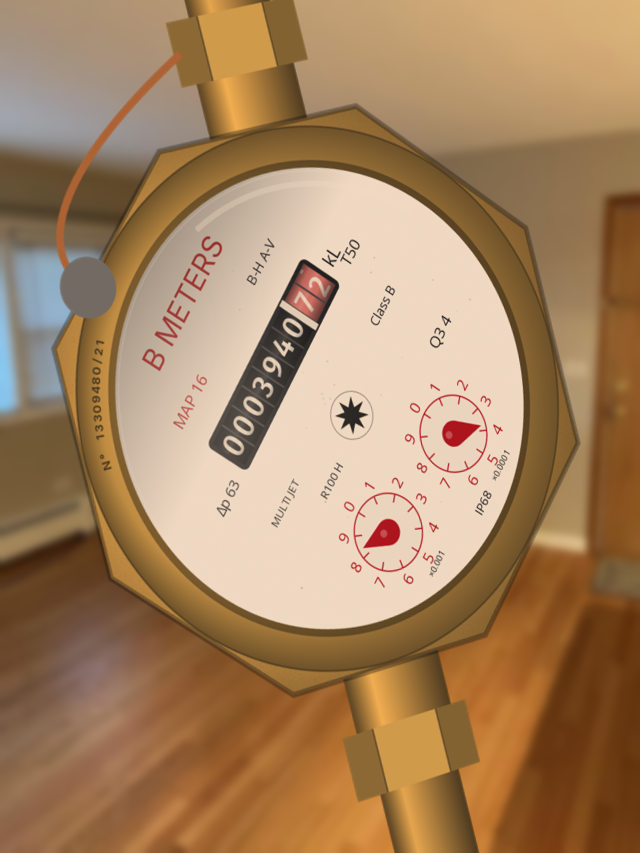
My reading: 3940.7183
